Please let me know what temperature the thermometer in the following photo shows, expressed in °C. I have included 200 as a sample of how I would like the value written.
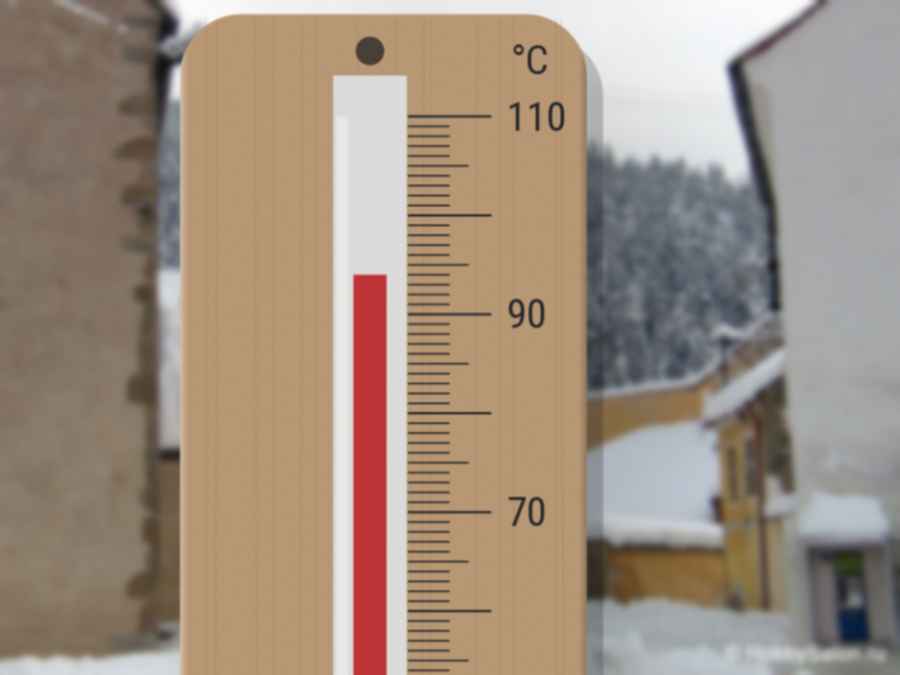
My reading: 94
